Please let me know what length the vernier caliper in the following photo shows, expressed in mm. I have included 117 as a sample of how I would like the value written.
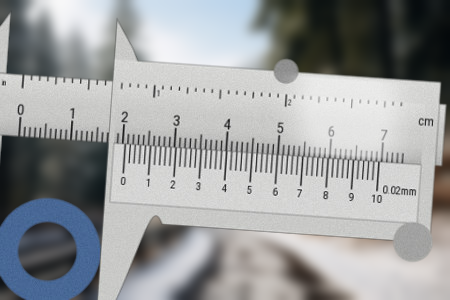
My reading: 20.5
